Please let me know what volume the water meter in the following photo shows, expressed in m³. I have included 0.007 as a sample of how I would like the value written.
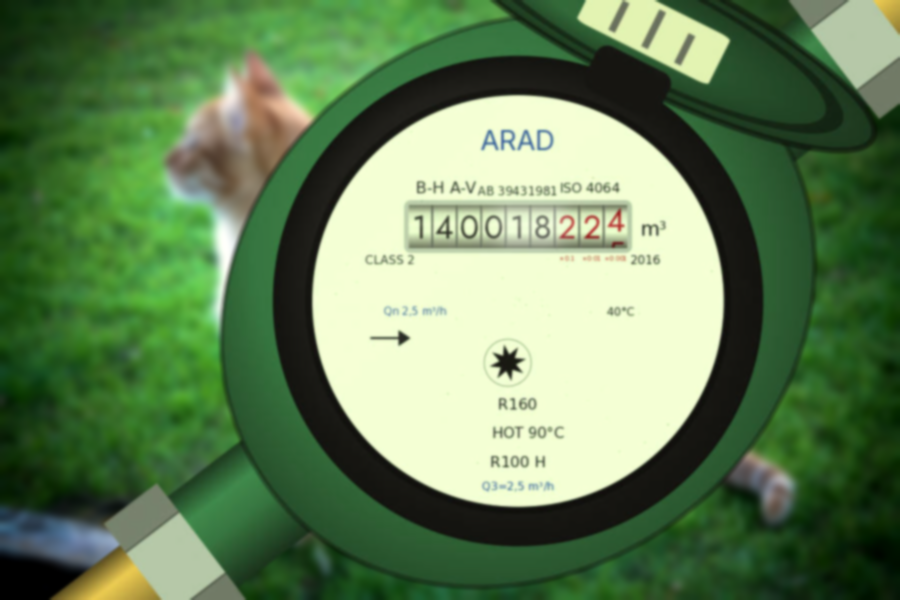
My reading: 140018.224
